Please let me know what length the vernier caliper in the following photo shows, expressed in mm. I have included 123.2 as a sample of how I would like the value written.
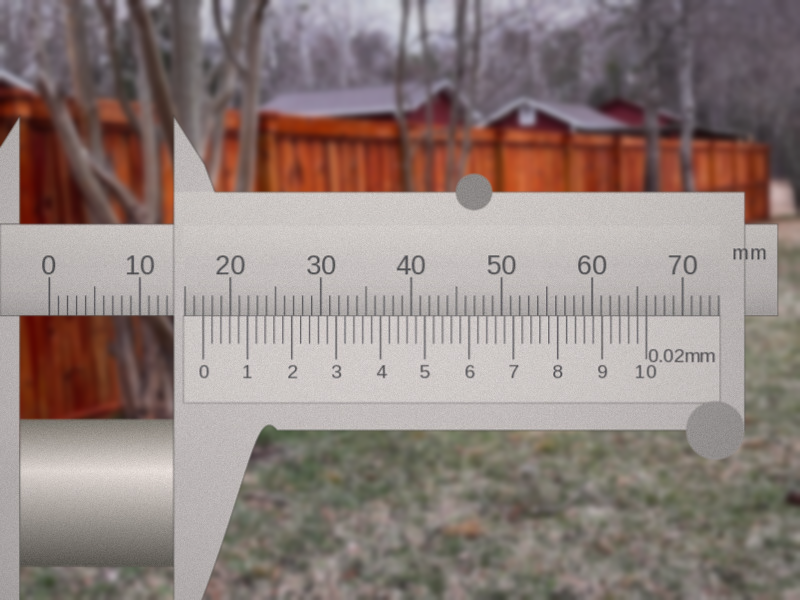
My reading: 17.0
